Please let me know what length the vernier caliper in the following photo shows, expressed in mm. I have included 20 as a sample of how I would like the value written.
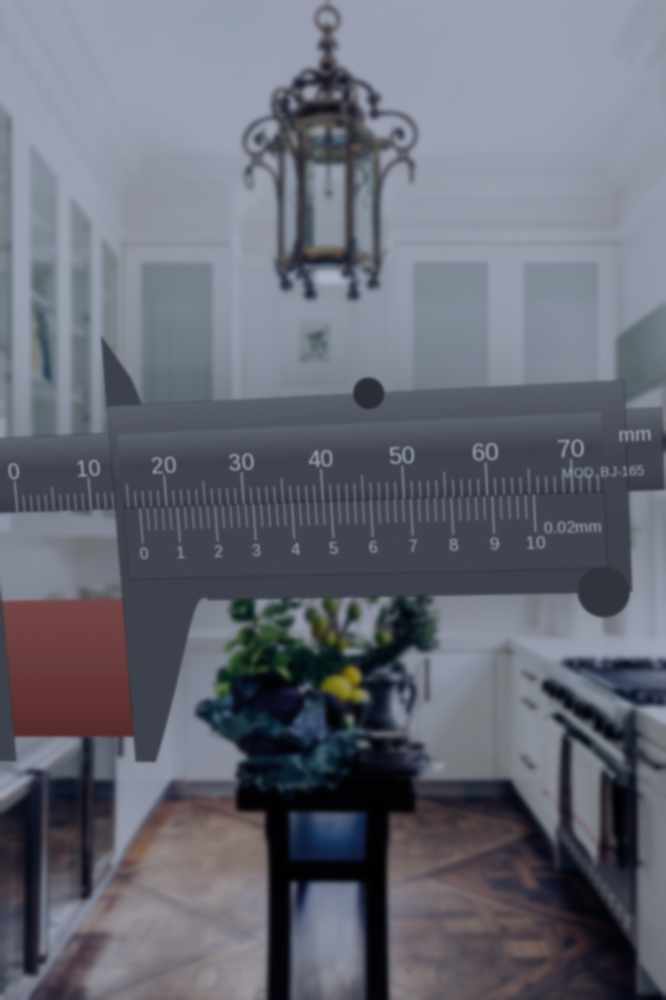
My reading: 16.5
